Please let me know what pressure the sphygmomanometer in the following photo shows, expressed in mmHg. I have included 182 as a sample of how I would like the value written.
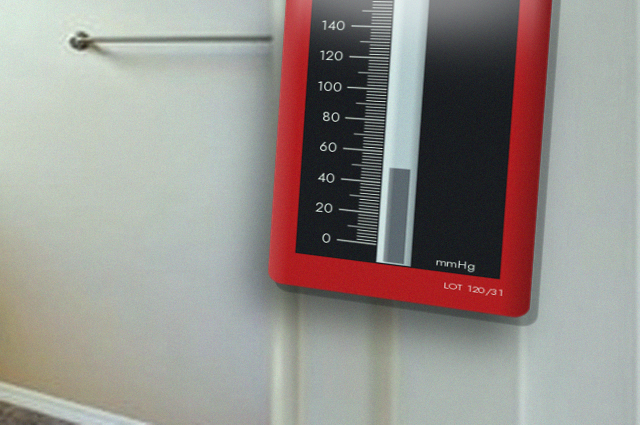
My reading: 50
